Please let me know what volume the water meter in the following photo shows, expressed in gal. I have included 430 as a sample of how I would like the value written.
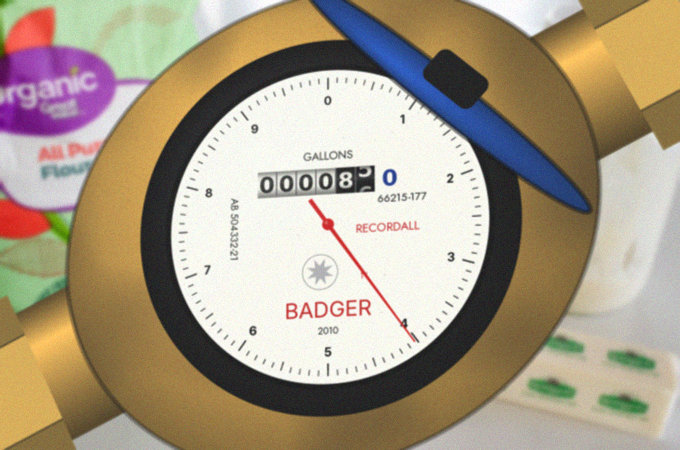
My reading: 854.0
